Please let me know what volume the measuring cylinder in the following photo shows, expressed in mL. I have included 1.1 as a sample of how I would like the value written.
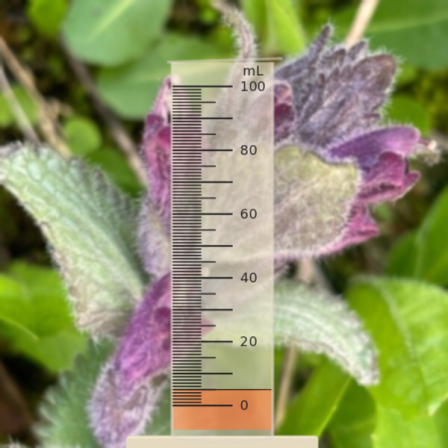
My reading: 5
